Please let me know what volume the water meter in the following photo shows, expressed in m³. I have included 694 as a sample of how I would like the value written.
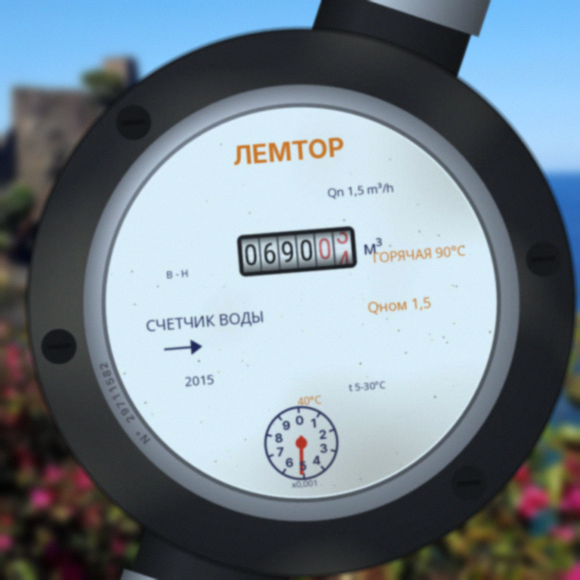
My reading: 690.035
